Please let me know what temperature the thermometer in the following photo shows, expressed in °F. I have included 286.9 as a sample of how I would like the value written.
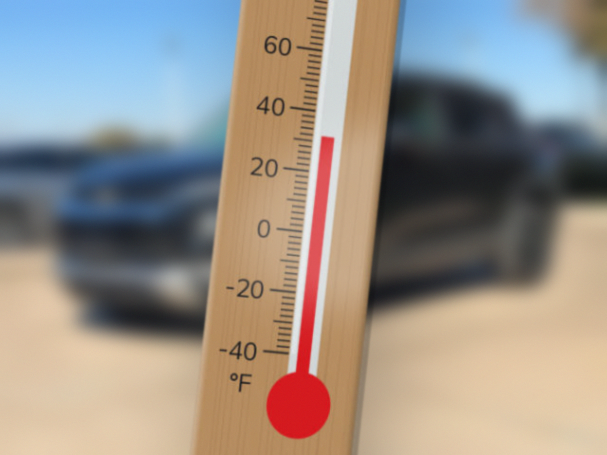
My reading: 32
